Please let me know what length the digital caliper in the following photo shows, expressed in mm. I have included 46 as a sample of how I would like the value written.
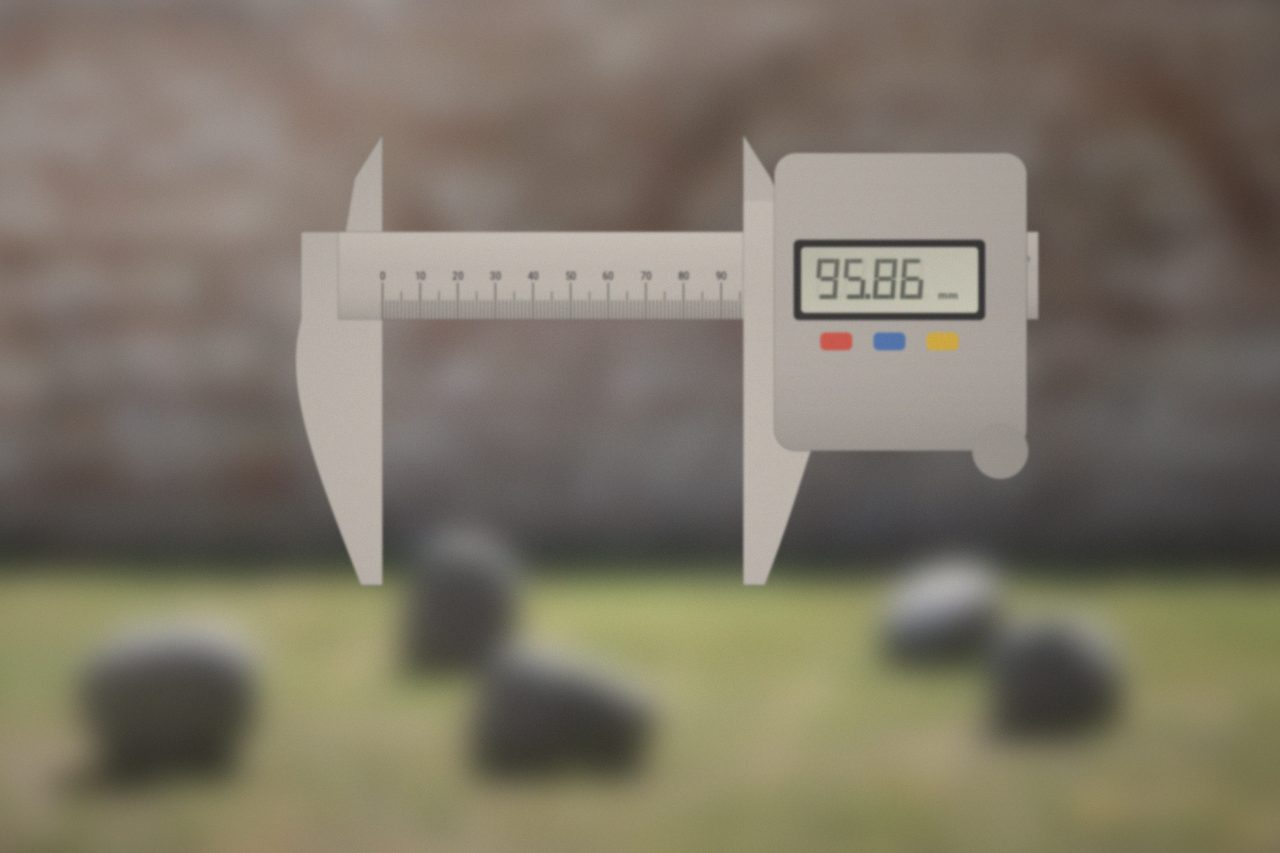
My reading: 95.86
